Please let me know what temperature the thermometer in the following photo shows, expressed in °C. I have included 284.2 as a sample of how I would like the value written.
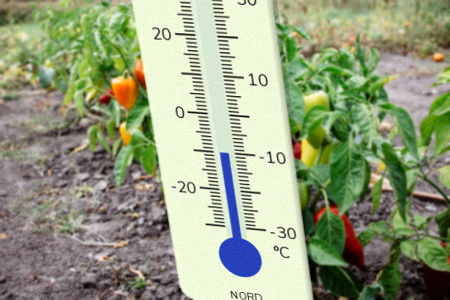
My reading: -10
